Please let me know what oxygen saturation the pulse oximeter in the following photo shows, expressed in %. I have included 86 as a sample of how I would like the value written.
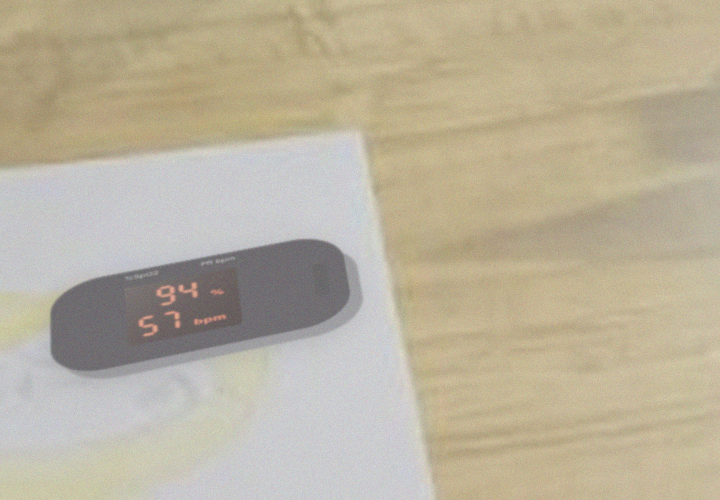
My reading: 94
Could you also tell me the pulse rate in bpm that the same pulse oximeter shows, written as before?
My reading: 57
